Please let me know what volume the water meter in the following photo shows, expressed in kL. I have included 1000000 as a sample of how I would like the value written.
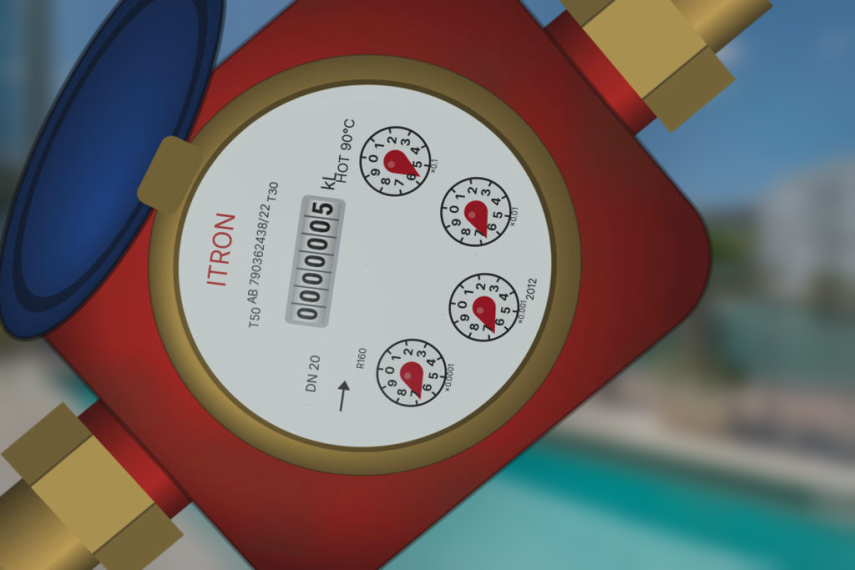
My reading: 5.5666
